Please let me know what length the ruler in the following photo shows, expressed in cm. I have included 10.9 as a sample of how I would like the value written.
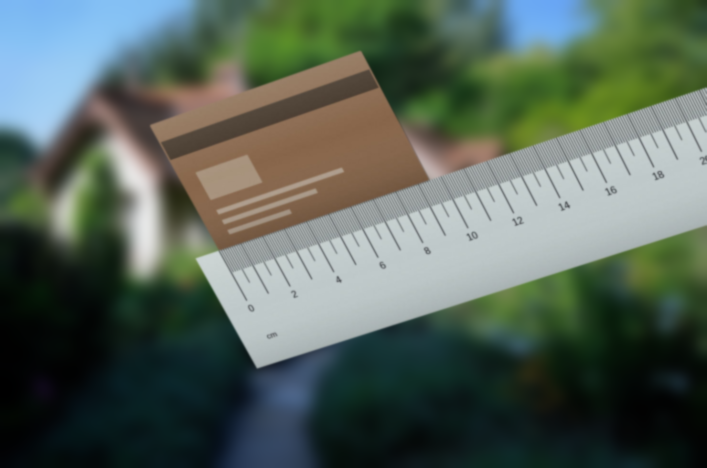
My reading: 9.5
